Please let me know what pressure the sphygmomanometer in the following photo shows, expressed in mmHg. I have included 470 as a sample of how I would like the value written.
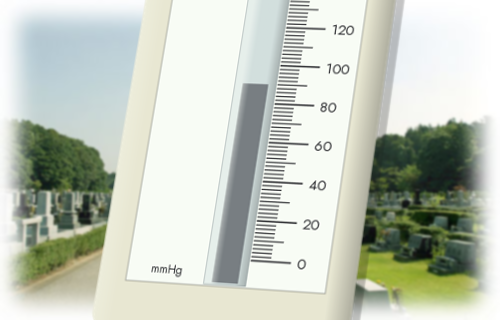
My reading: 90
